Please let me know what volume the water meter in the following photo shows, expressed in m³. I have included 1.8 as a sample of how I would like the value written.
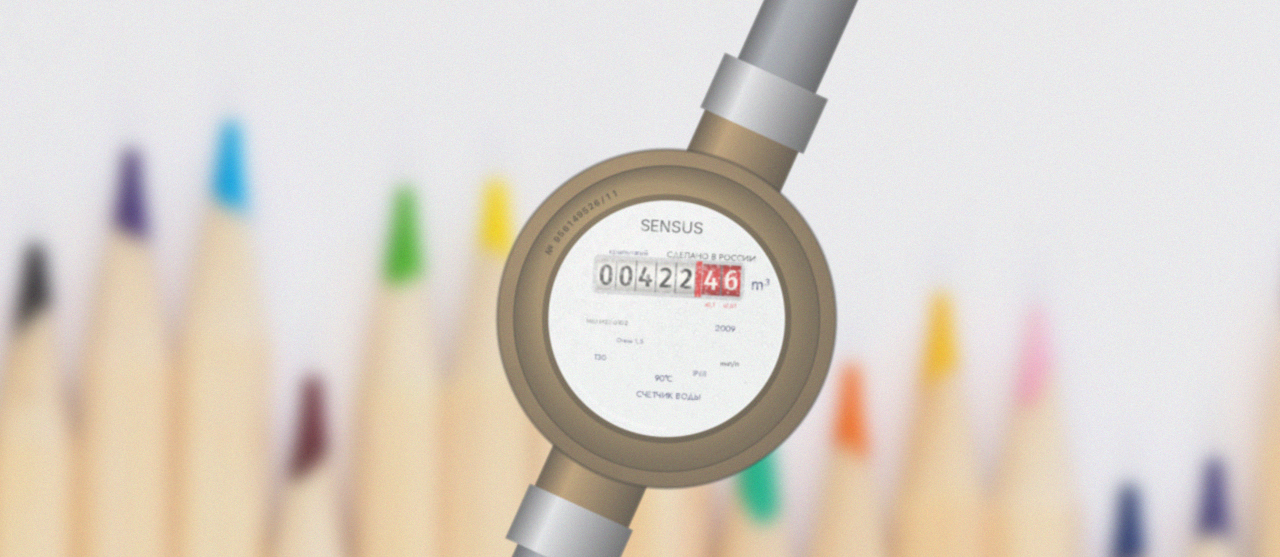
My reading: 422.46
